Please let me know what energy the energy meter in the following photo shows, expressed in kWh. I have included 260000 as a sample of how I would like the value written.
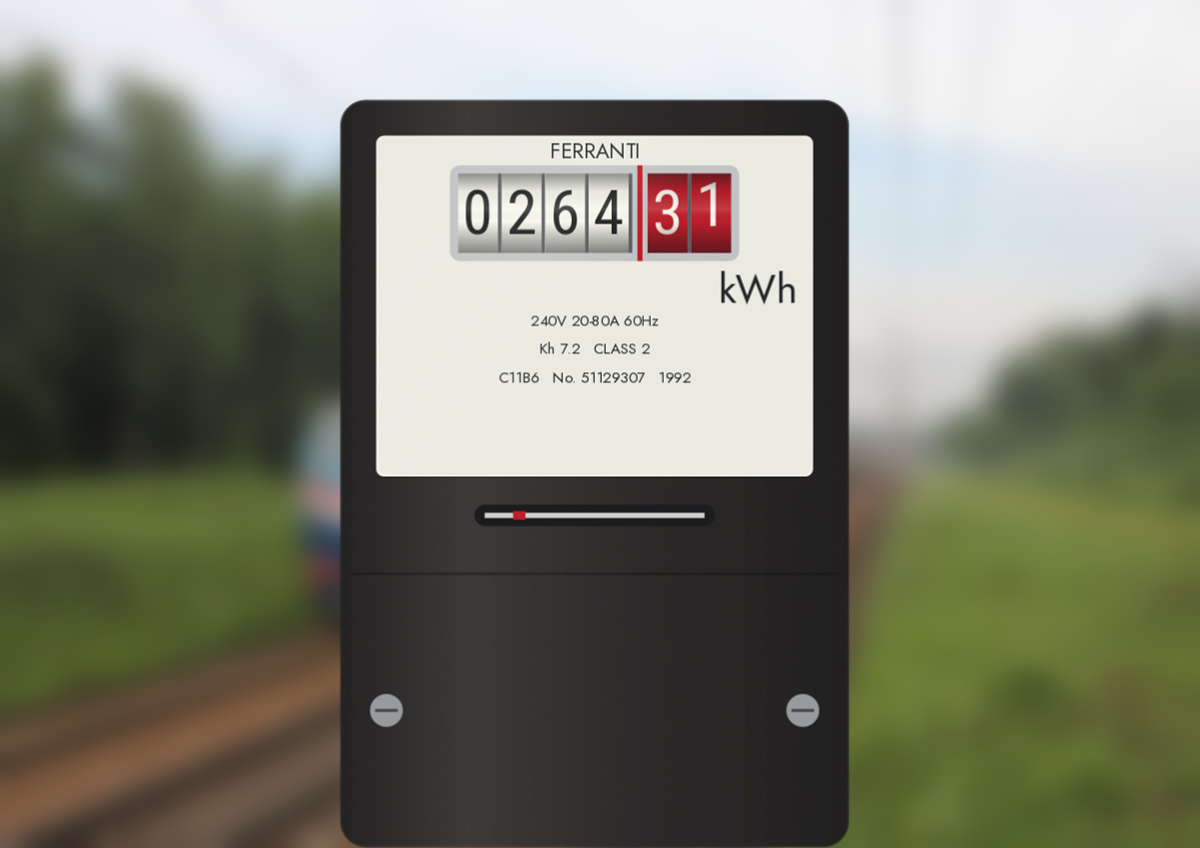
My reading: 264.31
